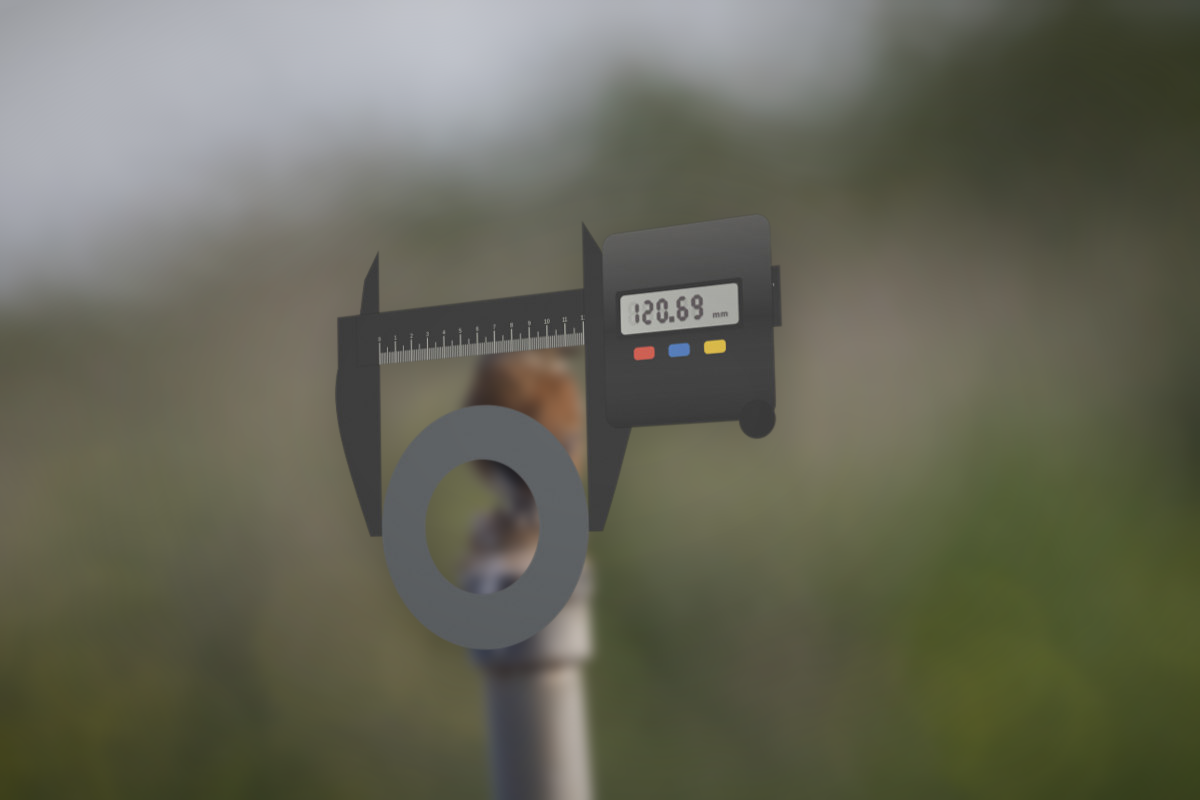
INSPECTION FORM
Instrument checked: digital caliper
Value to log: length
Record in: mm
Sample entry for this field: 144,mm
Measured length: 120.69,mm
